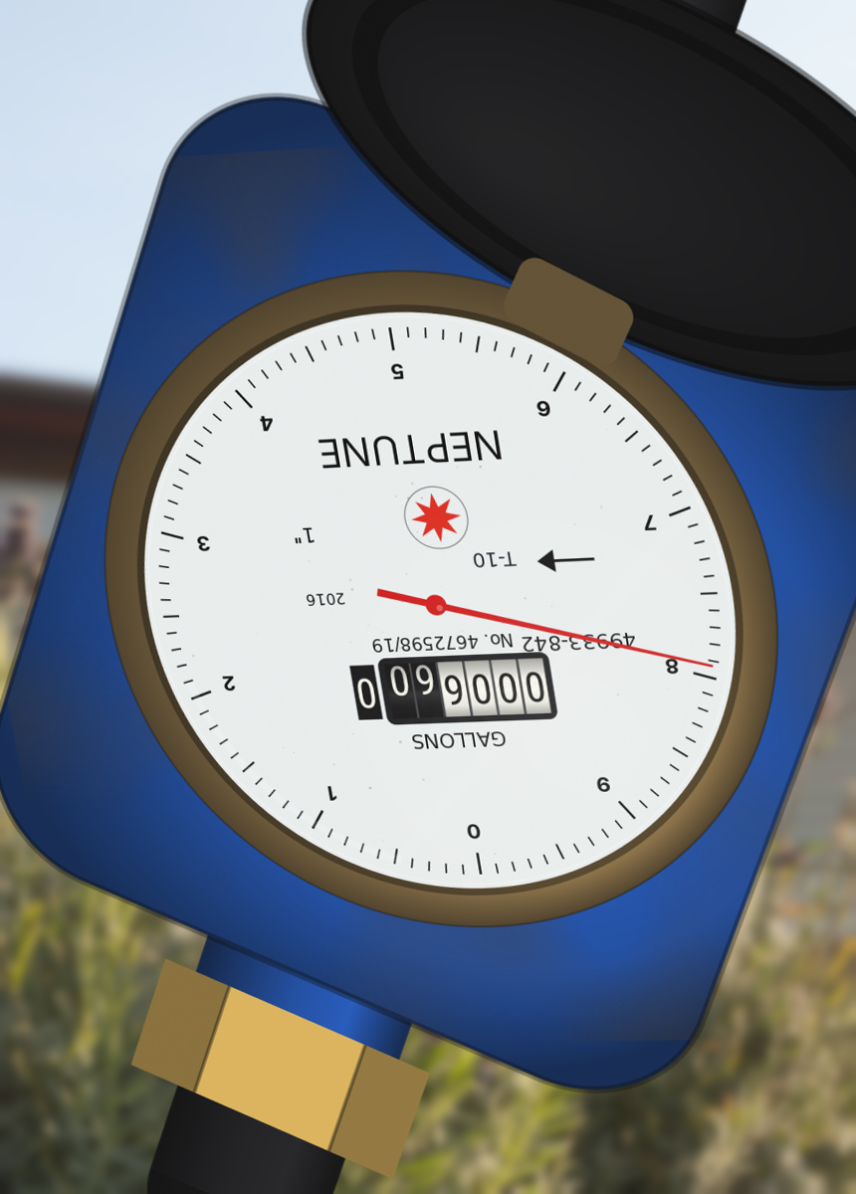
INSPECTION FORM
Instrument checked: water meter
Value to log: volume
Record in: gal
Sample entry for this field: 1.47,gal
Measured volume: 6597.9,gal
